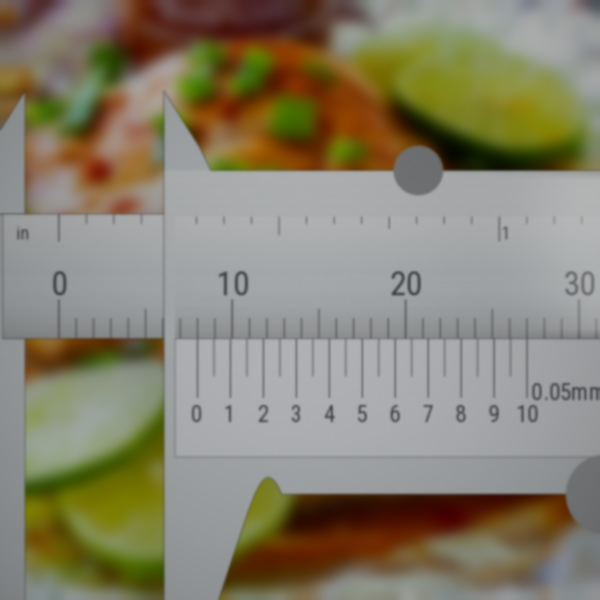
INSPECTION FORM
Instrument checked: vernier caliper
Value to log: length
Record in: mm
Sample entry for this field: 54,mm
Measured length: 8.0,mm
